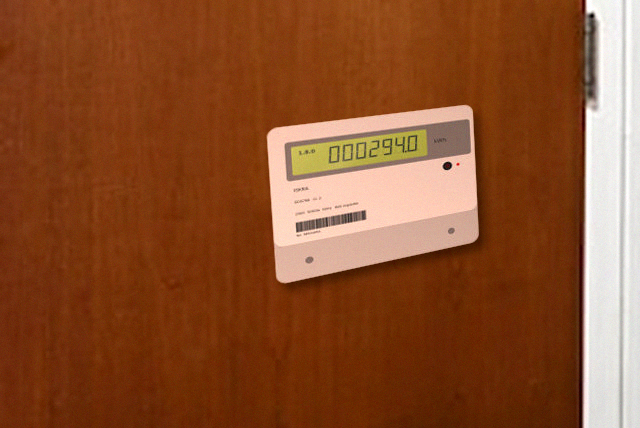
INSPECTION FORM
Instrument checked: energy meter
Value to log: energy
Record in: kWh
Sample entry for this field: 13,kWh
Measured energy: 294.0,kWh
